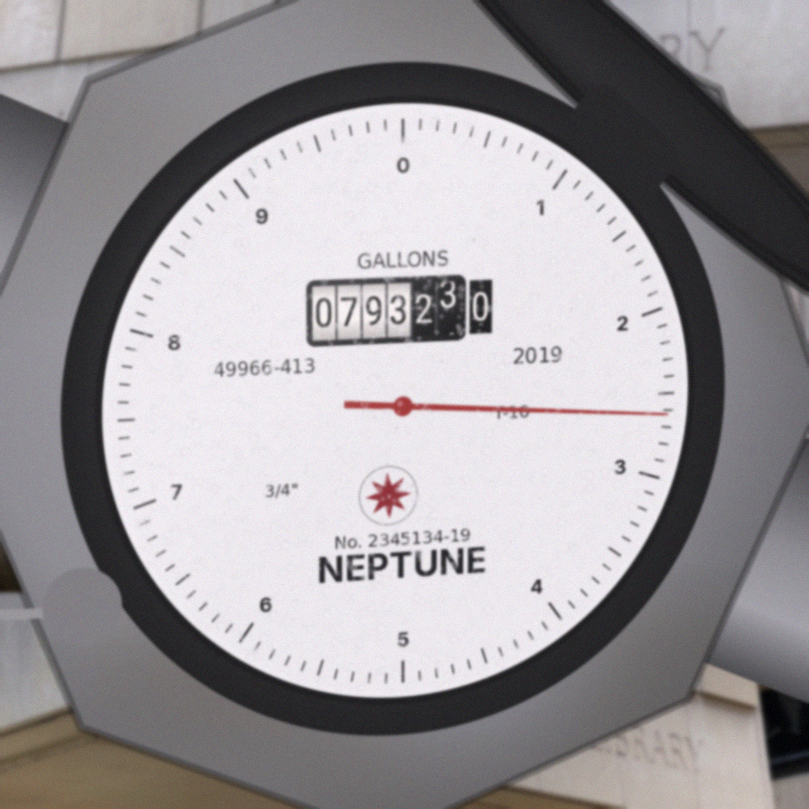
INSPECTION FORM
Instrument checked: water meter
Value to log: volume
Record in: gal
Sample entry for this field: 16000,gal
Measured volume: 793232.6,gal
